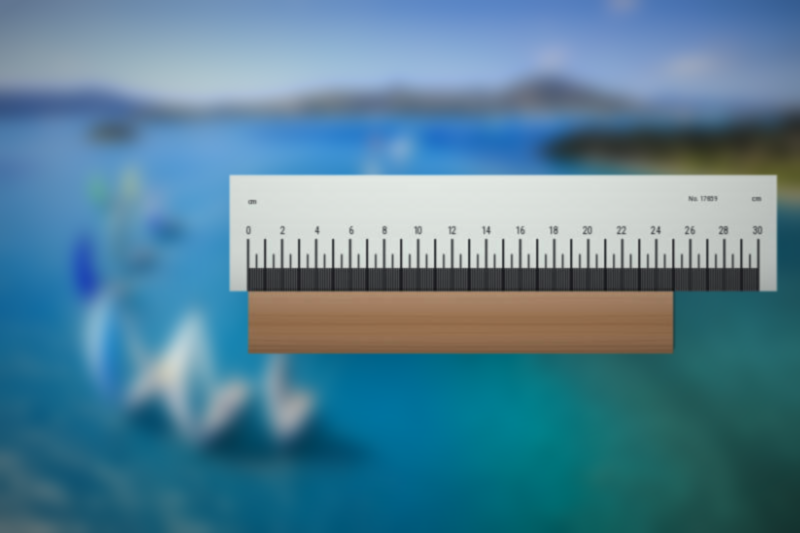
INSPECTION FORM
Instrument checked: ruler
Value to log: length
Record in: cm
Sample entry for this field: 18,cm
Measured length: 25,cm
